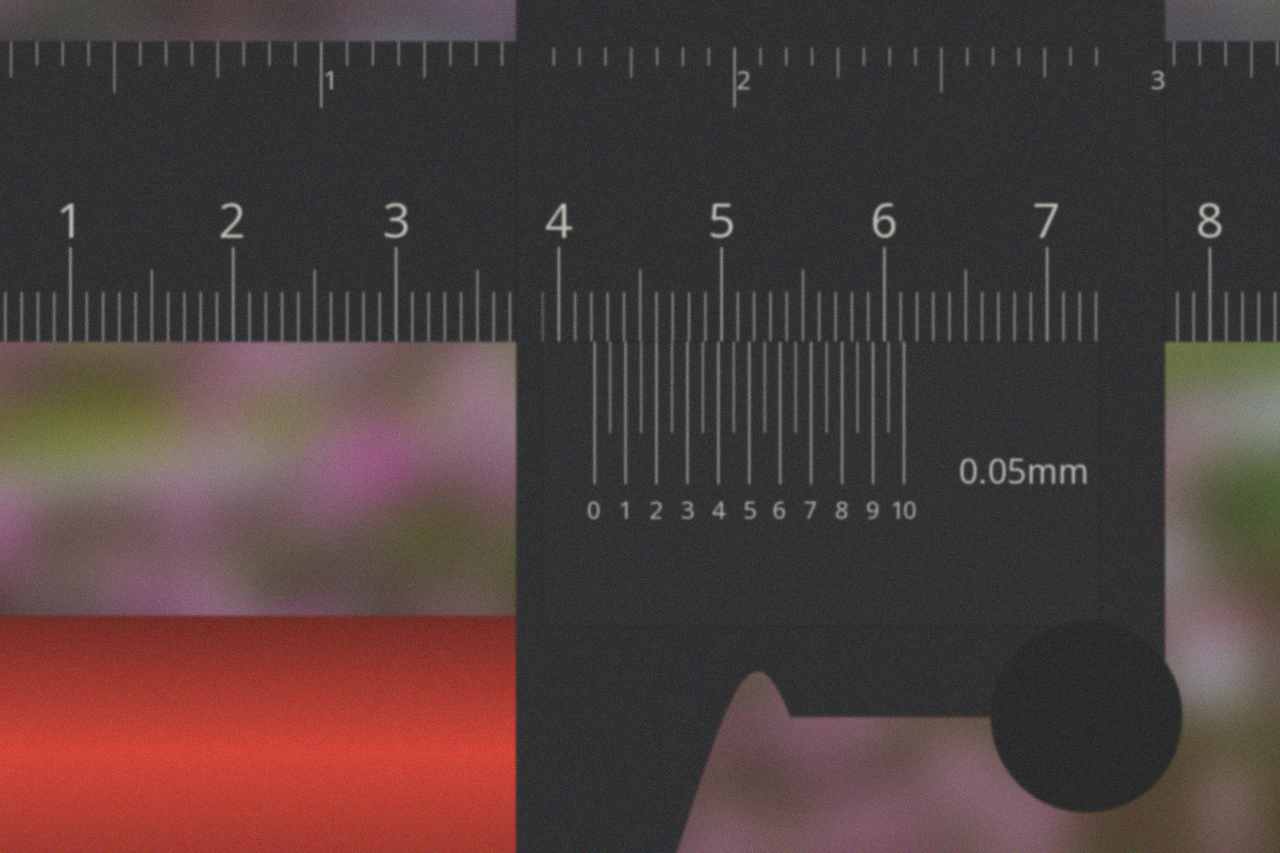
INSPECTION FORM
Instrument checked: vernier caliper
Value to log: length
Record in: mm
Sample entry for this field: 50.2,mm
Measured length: 42.2,mm
